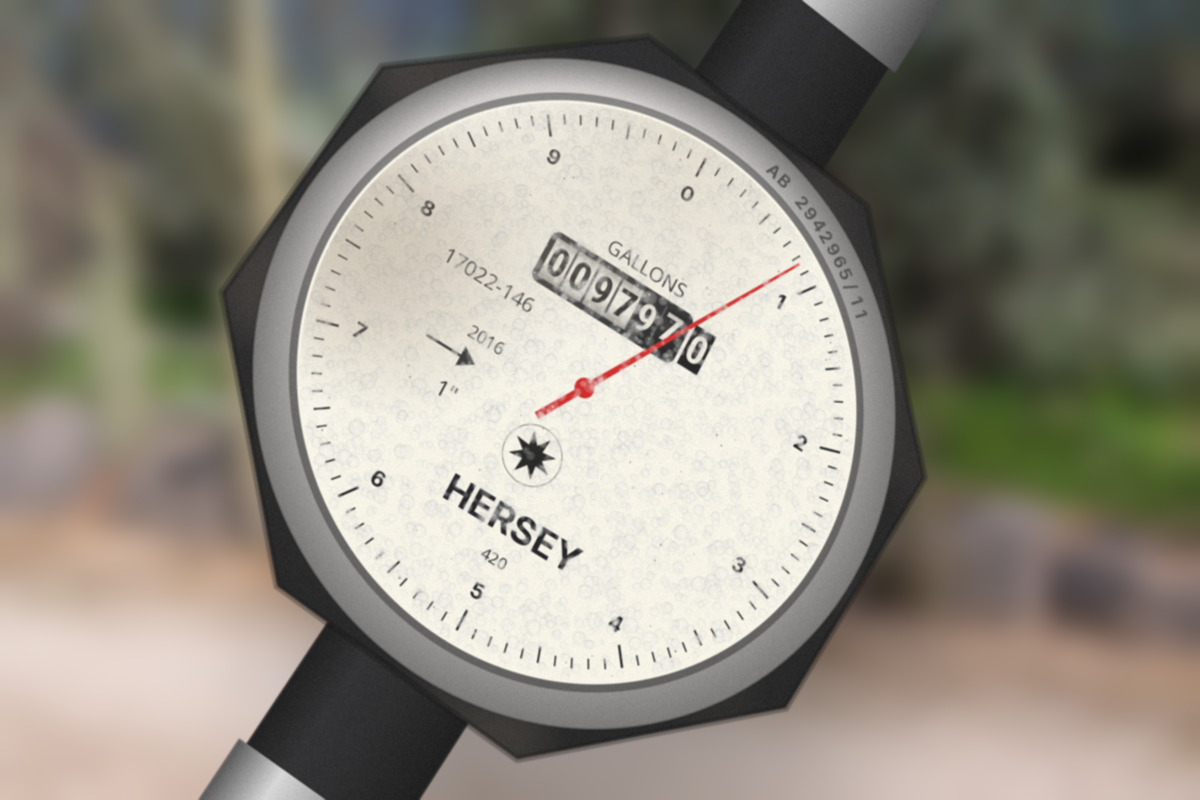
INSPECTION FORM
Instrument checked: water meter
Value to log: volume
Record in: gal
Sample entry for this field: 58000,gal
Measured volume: 97970.8,gal
